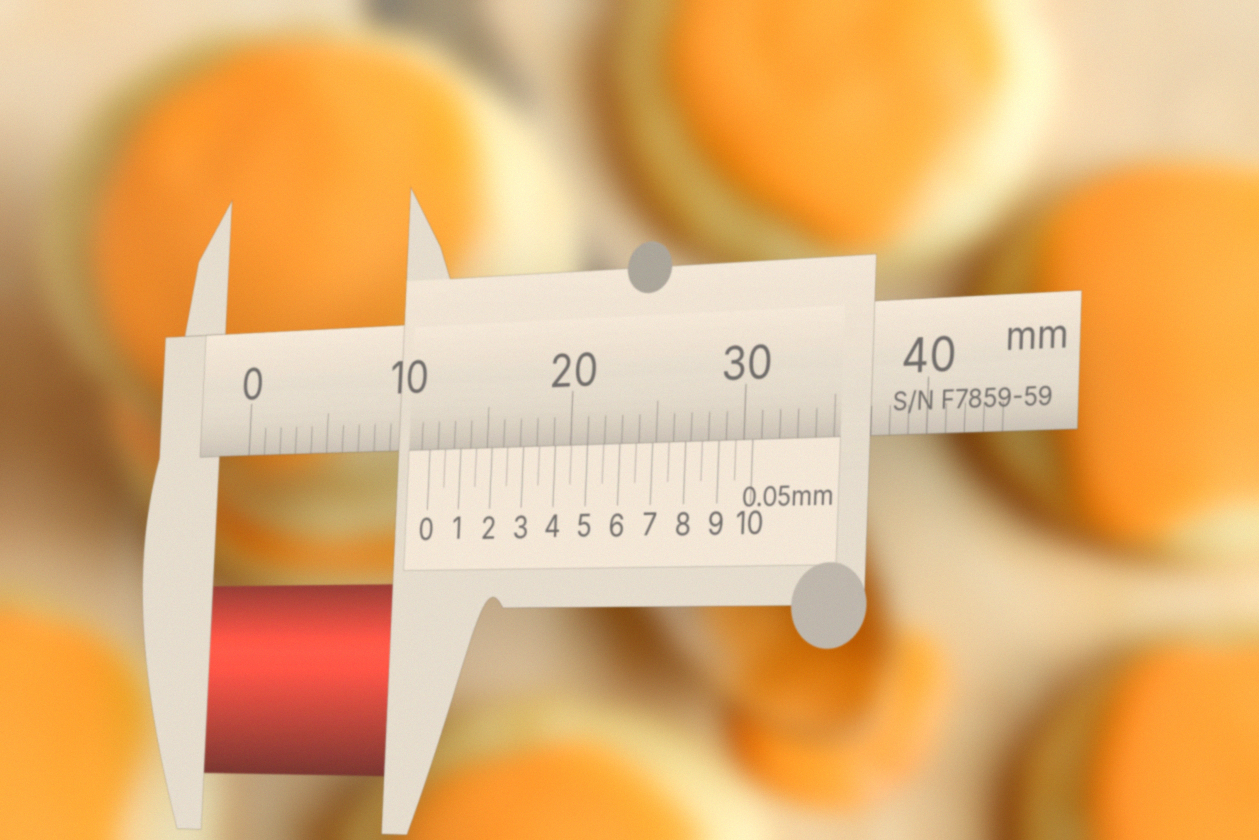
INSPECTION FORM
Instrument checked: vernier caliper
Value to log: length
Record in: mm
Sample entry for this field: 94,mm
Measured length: 11.5,mm
